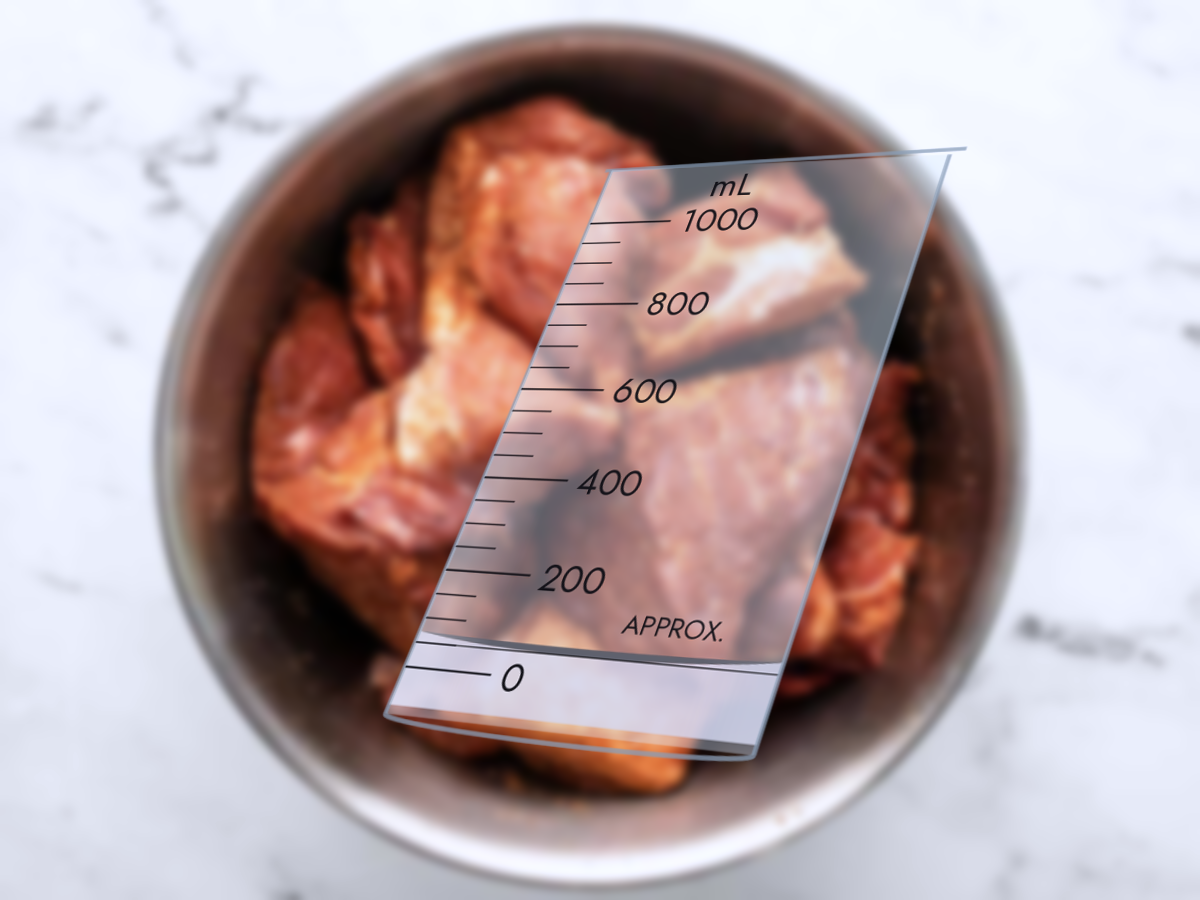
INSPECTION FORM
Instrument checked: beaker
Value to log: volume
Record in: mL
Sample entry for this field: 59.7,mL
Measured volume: 50,mL
